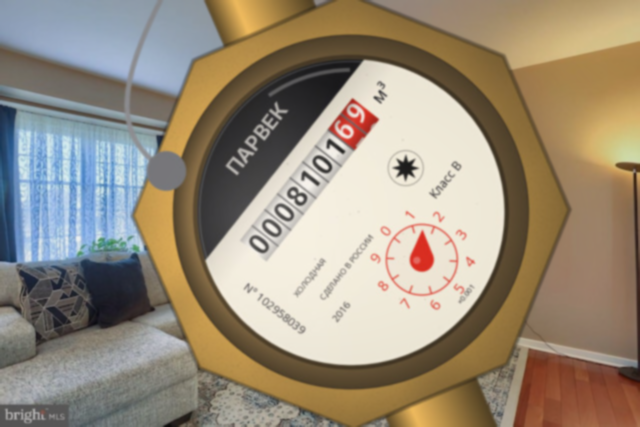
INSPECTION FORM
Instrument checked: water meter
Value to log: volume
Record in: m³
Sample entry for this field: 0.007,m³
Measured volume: 8101.691,m³
